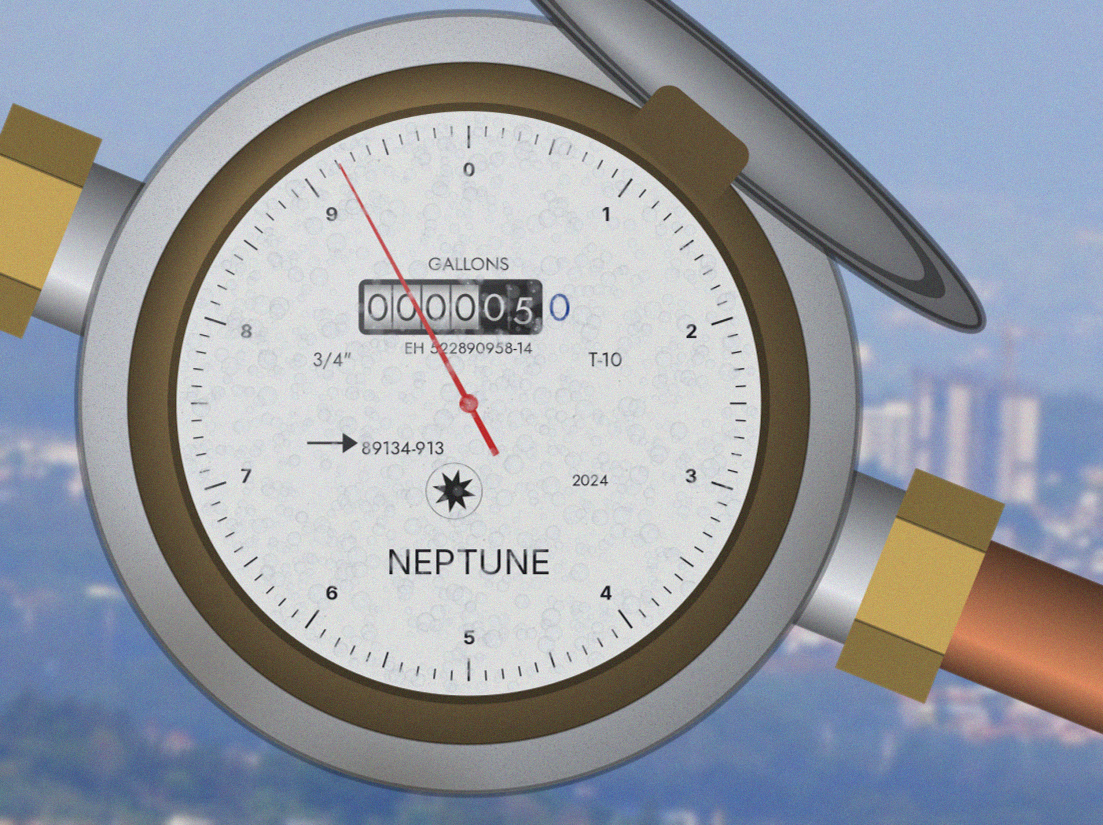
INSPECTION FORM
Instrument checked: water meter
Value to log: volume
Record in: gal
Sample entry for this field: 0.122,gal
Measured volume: 49.2,gal
